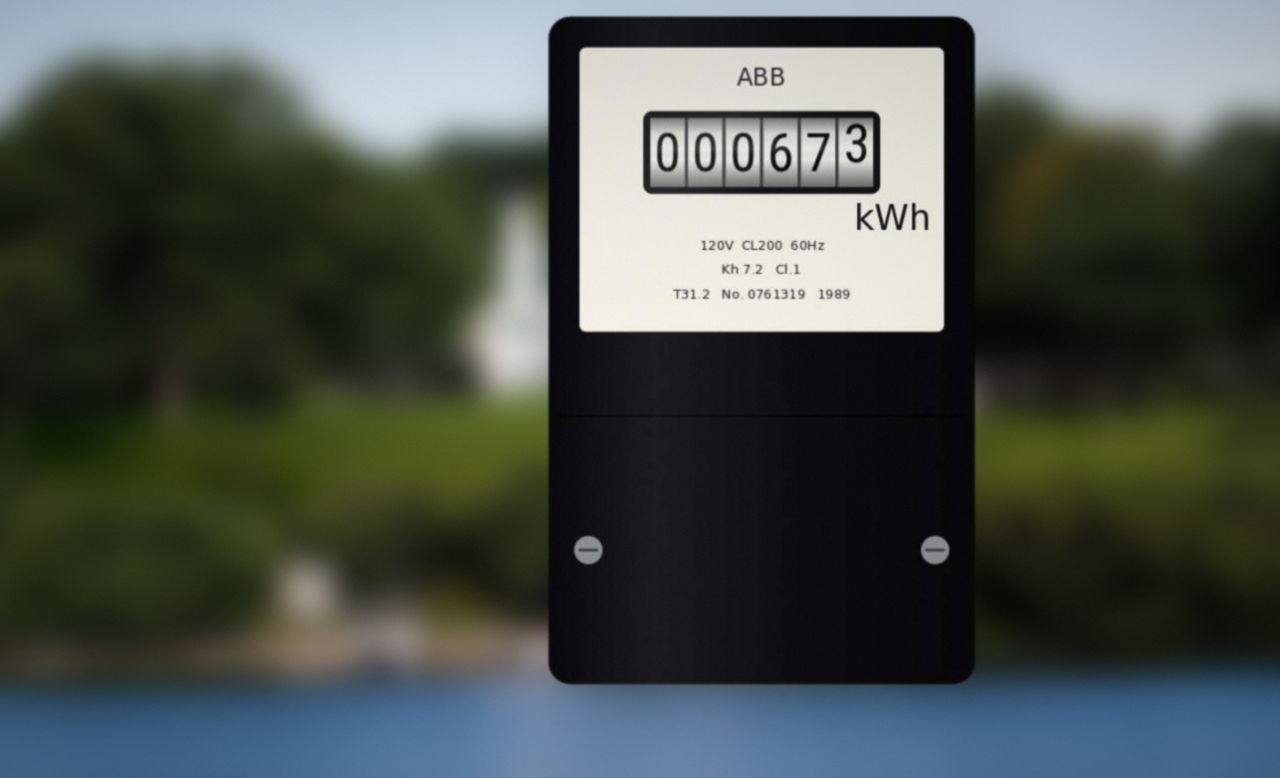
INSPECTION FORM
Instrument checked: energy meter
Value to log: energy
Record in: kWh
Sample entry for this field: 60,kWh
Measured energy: 673,kWh
